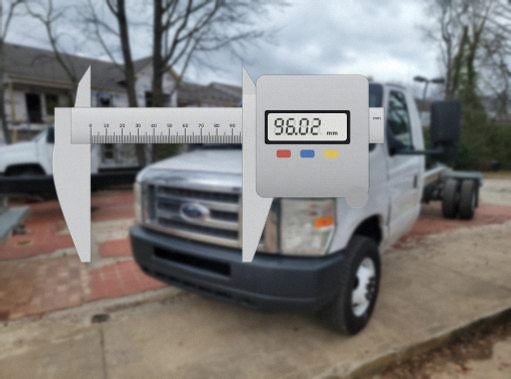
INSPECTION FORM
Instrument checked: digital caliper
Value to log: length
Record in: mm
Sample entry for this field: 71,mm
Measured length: 96.02,mm
